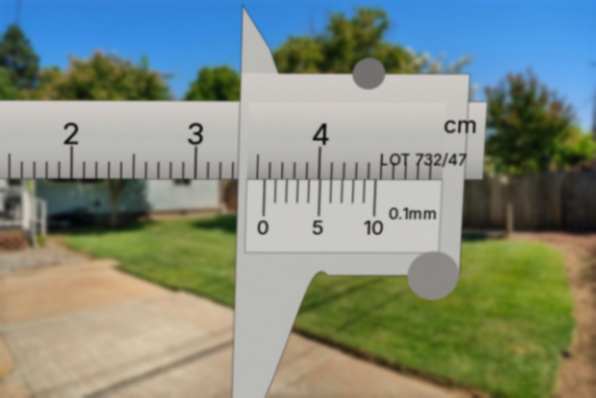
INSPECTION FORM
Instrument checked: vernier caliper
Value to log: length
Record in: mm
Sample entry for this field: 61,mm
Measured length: 35.6,mm
